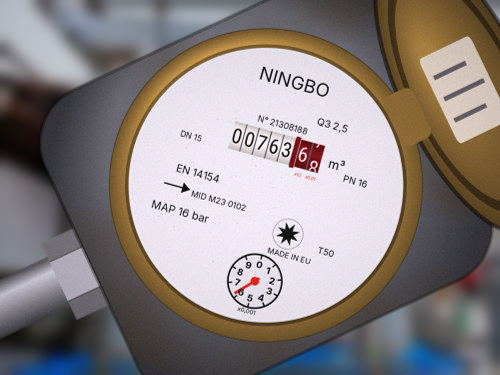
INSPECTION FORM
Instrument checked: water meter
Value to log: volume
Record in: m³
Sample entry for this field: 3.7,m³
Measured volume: 763.676,m³
